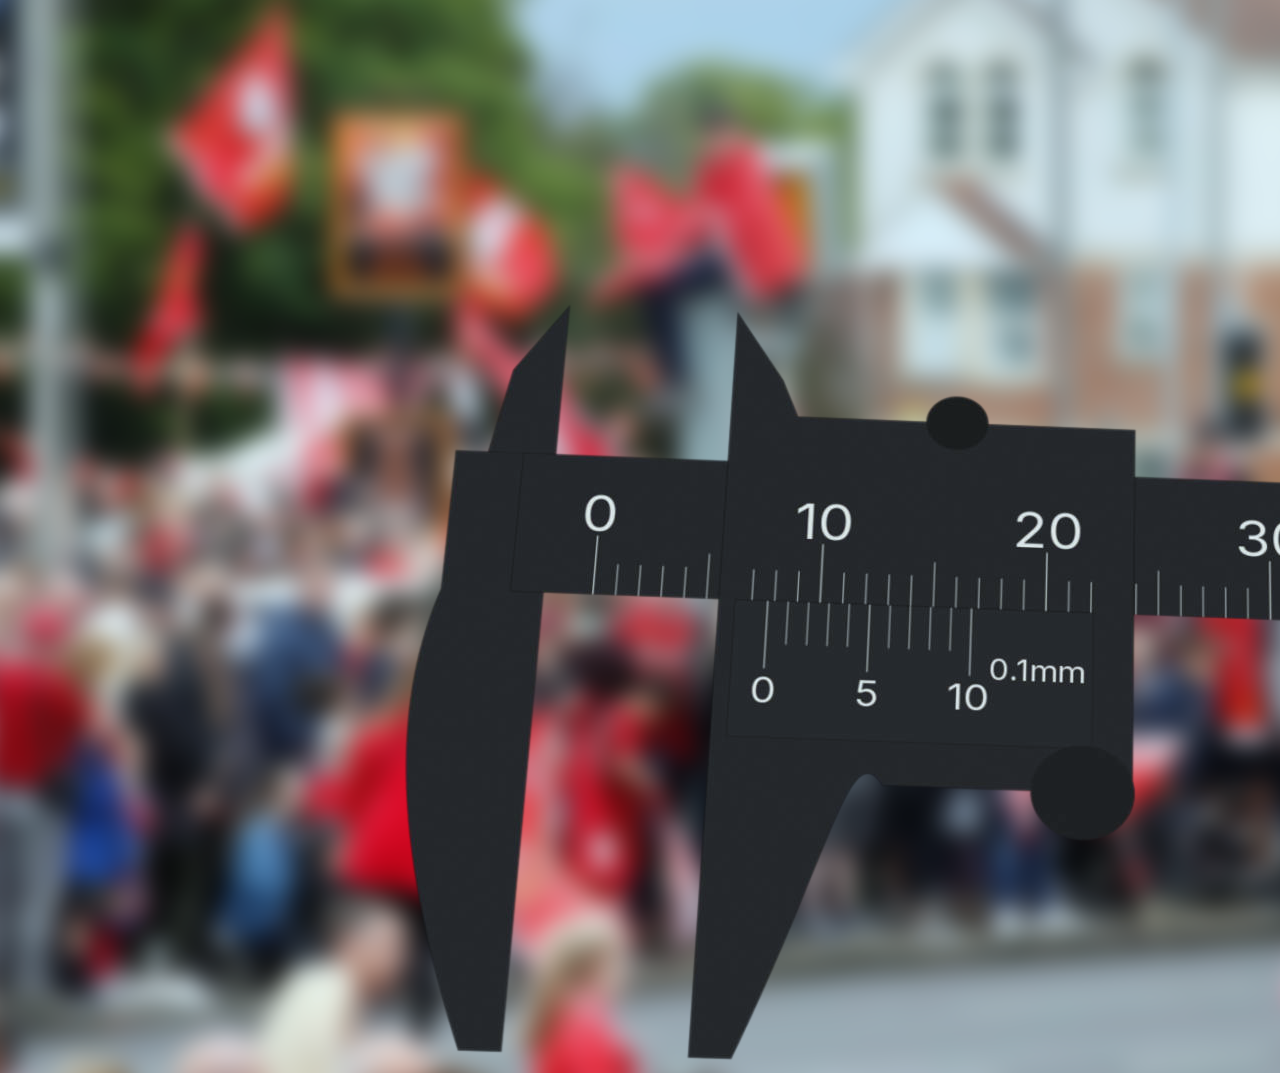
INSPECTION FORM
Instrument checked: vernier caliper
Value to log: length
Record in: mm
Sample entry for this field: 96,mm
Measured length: 7.7,mm
